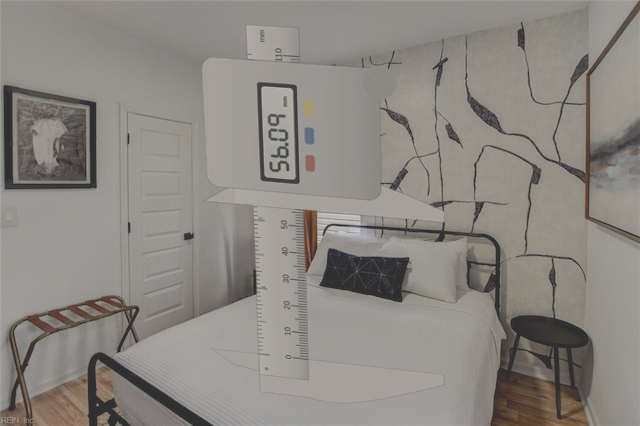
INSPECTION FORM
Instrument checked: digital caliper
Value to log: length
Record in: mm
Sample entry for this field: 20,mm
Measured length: 56.09,mm
